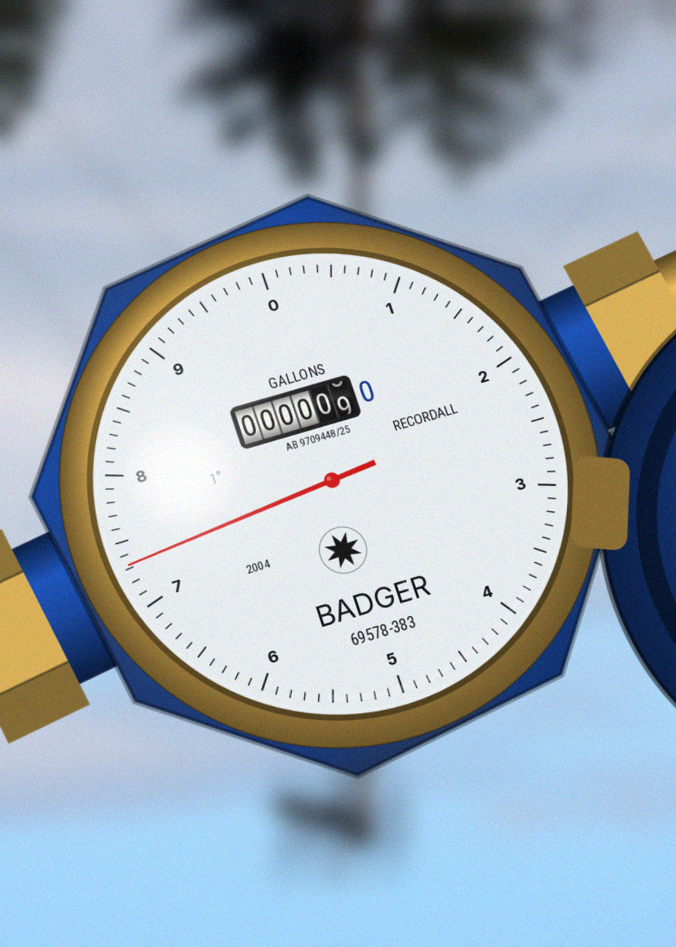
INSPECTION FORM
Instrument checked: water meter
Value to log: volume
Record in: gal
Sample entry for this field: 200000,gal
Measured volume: 87.3,gal
